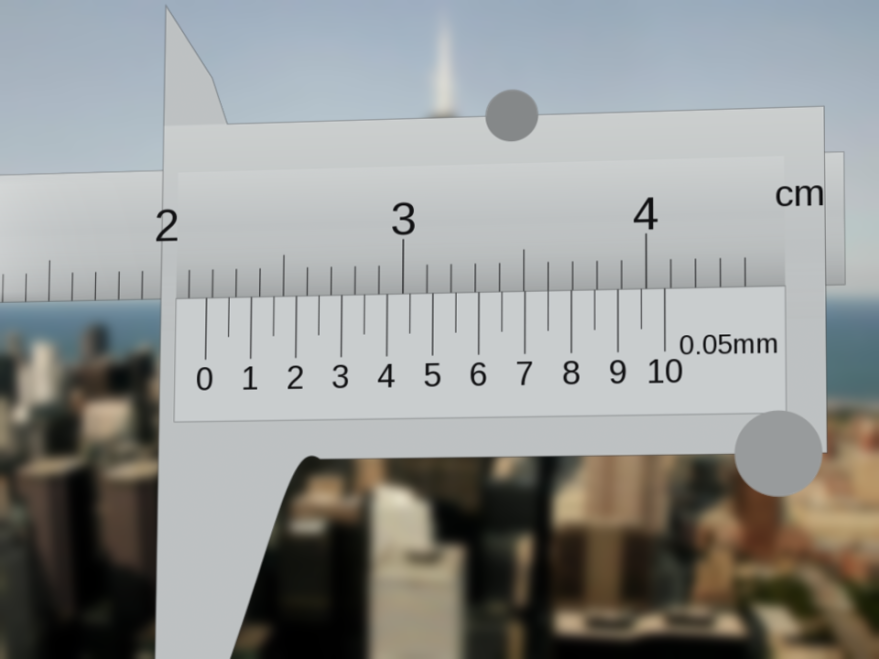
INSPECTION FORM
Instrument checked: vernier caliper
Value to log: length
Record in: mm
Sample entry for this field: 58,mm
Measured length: 21.75,mm
